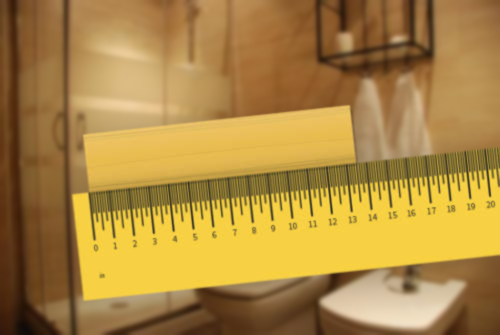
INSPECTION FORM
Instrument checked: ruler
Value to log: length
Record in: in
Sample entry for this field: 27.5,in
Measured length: 13.5,in
